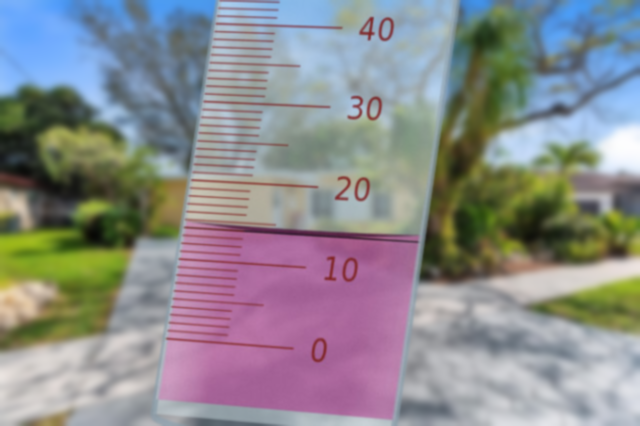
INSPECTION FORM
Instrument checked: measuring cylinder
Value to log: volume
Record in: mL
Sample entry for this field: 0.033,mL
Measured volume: 14,mL
